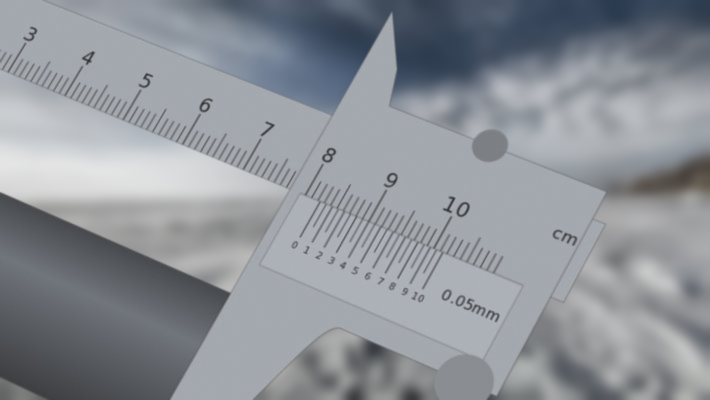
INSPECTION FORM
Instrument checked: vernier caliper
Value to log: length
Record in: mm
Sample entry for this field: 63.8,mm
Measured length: 82.4,mm
